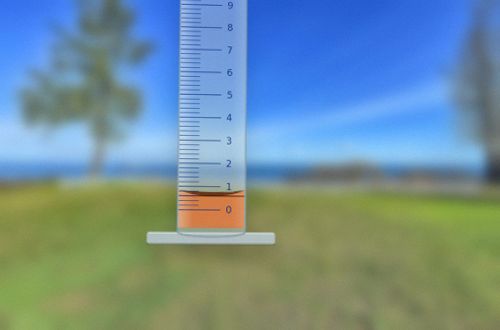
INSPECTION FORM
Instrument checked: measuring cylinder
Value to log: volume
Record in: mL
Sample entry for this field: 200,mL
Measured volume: 0.6,mL
